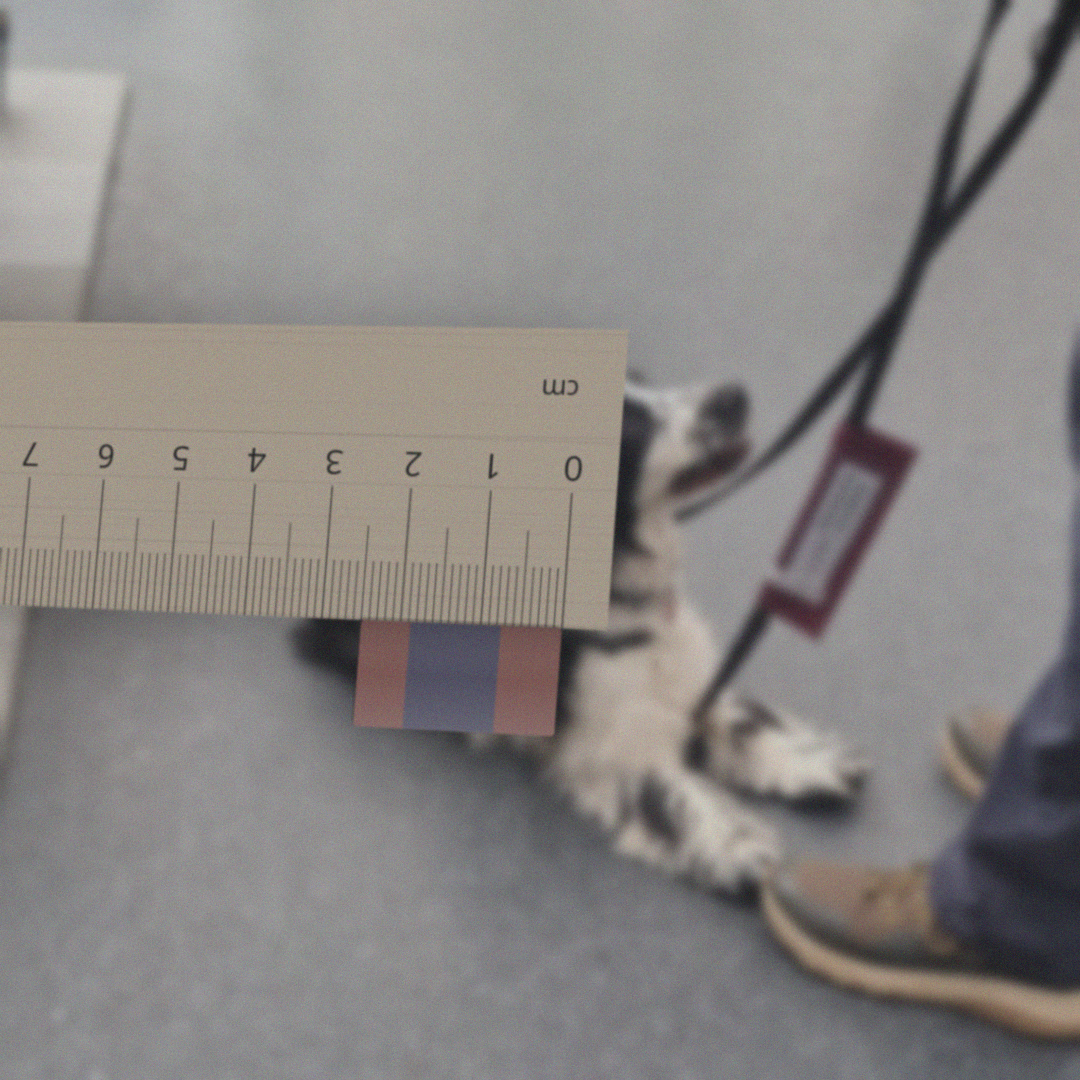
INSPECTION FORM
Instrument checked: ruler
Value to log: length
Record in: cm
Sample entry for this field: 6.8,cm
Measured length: 2.5,cm
